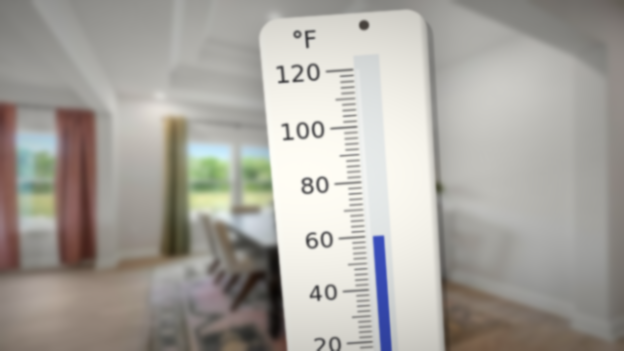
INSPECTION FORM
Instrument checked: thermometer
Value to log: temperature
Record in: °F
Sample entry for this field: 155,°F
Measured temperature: 60,°F
